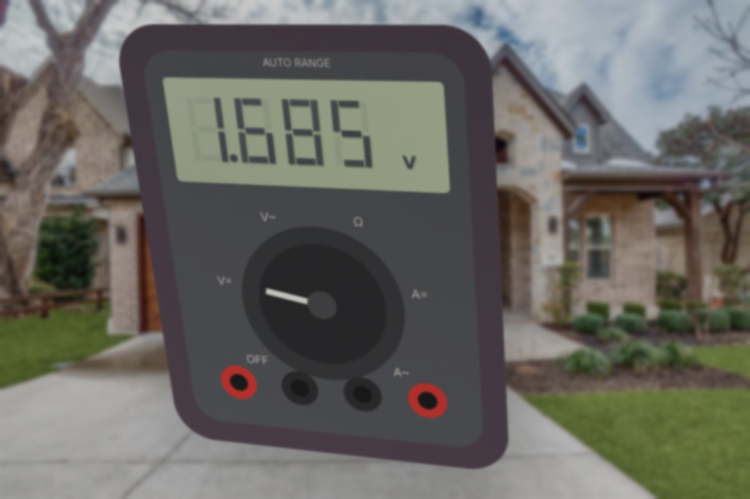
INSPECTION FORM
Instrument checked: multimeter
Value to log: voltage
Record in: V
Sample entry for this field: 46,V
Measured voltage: 1.685,V
